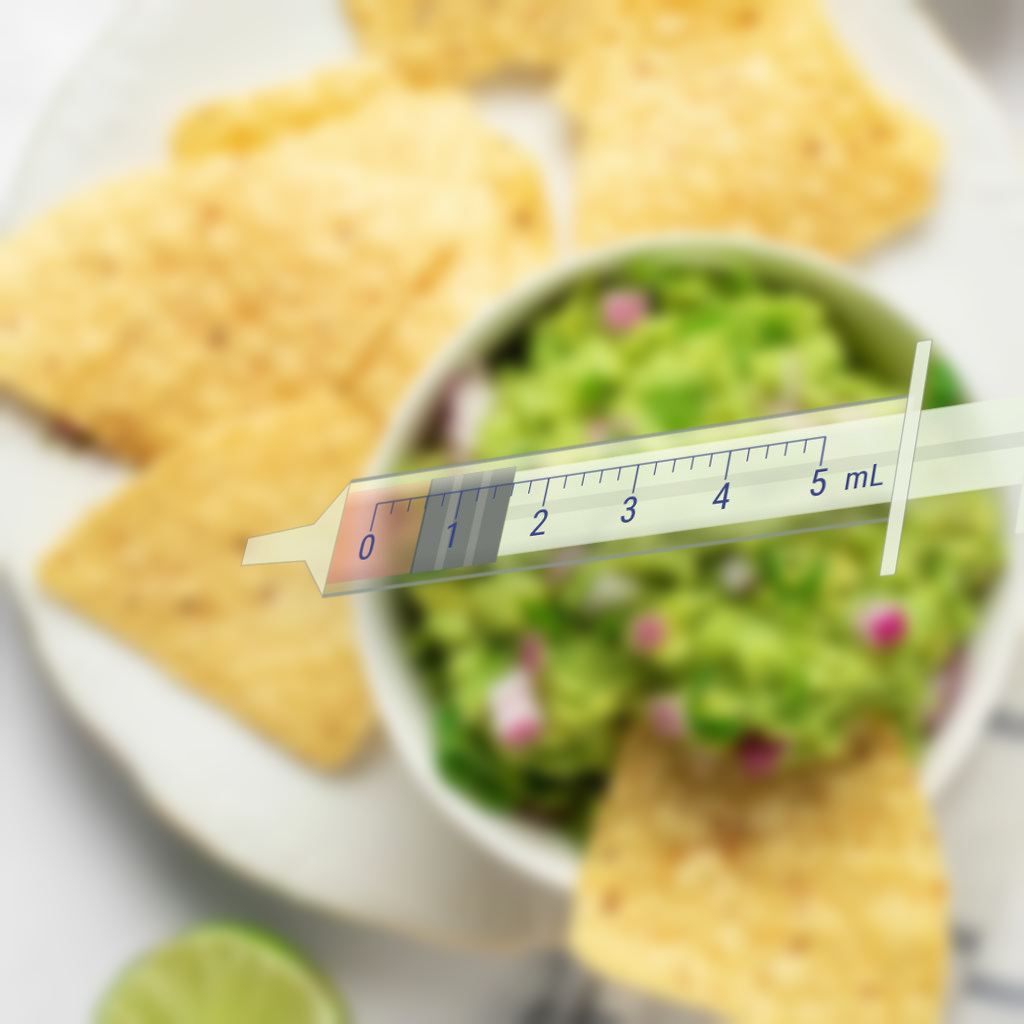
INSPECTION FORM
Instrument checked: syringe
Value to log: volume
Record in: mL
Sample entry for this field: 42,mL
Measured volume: 0.6,mL
